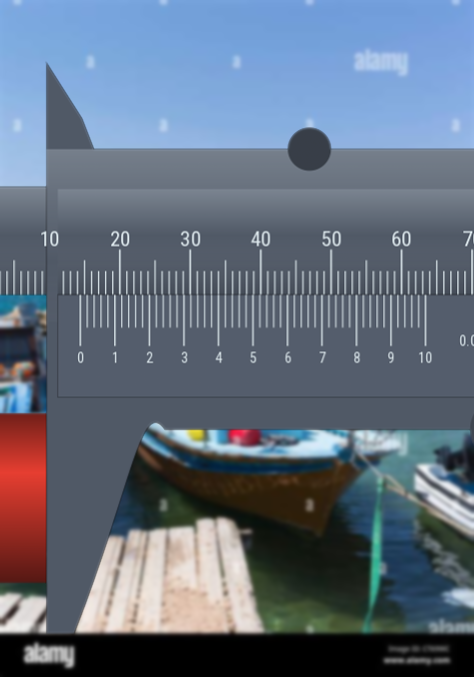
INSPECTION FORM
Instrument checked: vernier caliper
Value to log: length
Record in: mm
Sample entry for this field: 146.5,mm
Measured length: 14.4,mm
